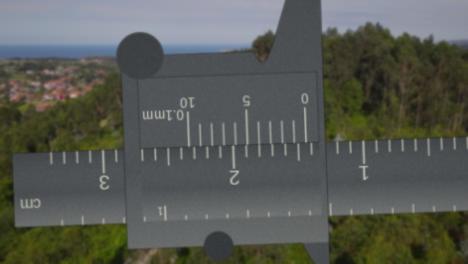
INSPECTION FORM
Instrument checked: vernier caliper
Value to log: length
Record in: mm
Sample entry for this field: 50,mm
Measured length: 14.4,mm
